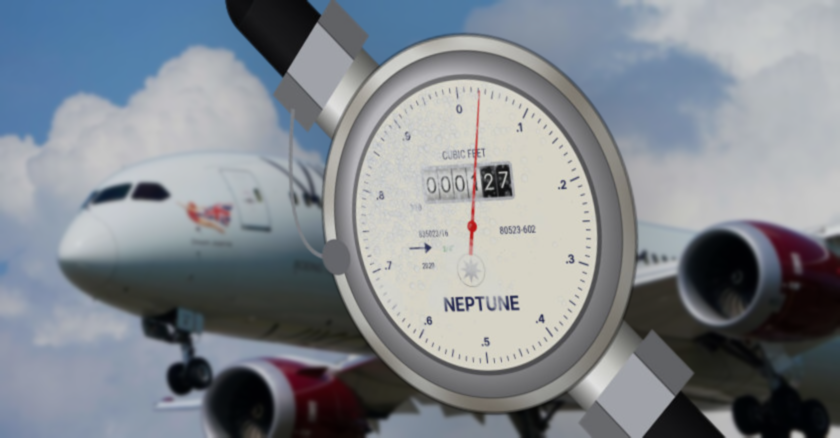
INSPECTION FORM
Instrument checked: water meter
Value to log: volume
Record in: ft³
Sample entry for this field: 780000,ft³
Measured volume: 127.03,ft³
